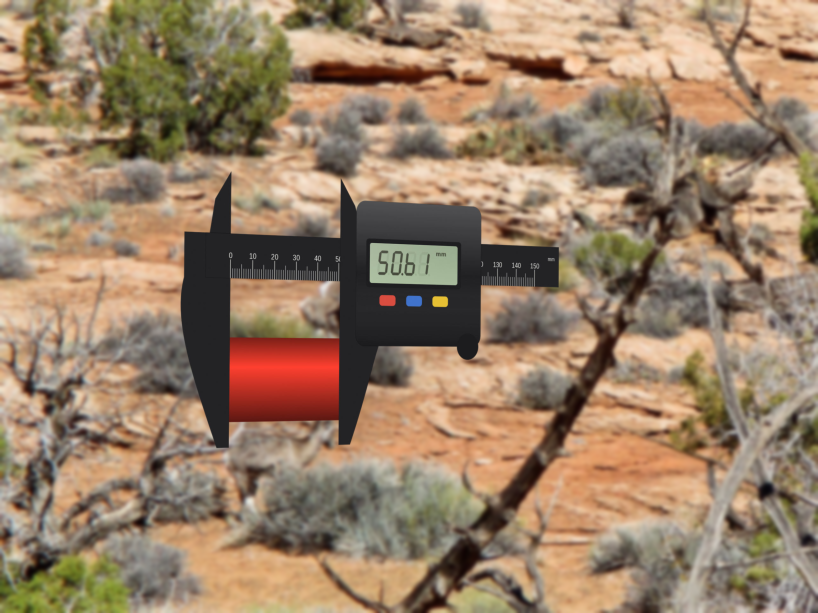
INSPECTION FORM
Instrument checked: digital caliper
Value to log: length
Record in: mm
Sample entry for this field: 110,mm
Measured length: 50.61,mm
